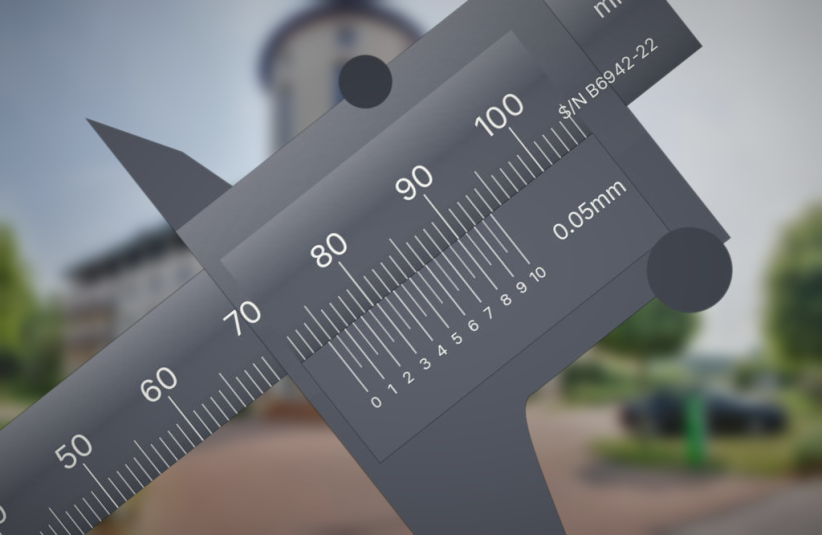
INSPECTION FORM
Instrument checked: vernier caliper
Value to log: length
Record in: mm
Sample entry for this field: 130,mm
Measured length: 74.7,mm
